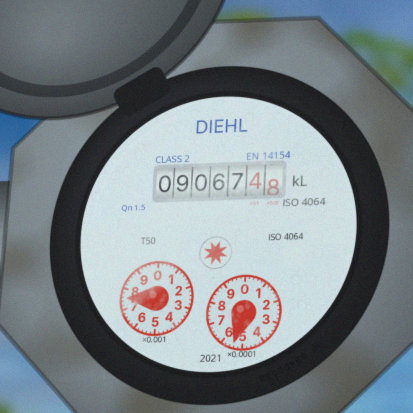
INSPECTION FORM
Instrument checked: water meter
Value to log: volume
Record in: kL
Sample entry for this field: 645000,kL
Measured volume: 9067.4775,kL
